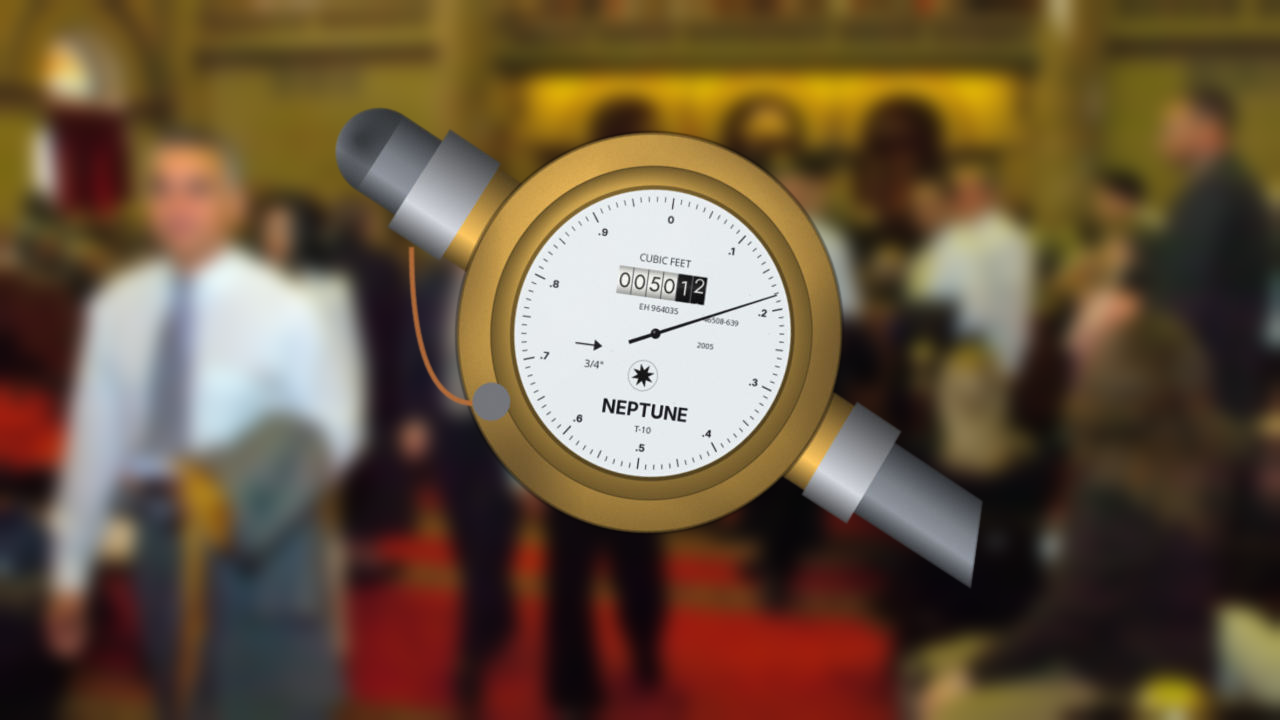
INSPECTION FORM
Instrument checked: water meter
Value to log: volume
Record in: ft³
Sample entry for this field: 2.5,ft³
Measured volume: 5012.18,ft³
